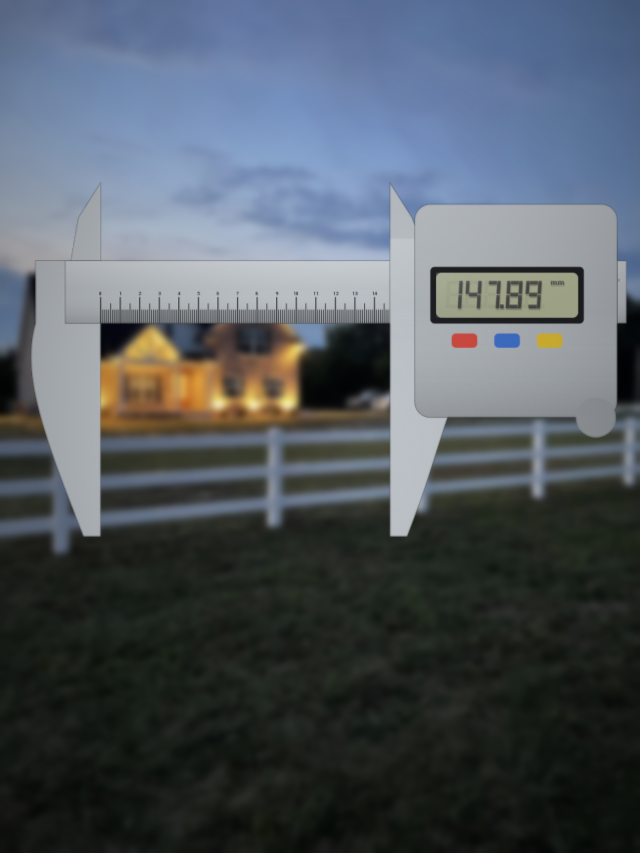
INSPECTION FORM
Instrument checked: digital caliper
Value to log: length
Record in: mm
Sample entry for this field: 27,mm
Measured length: 147.89,mm
